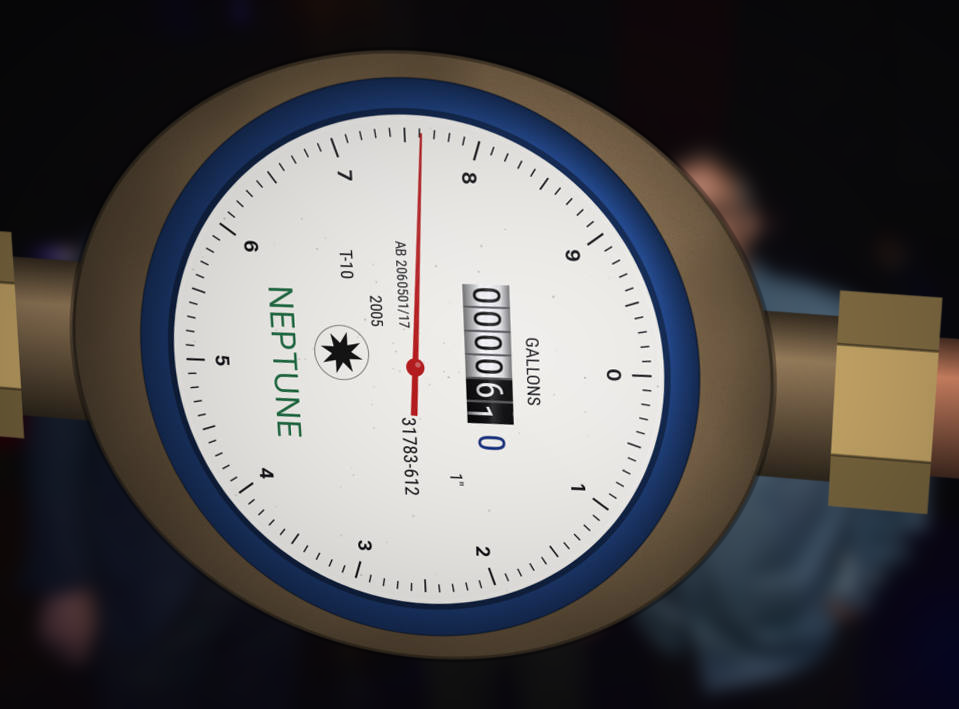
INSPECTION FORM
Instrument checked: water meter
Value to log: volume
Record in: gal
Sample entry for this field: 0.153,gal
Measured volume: 607.6,gal
